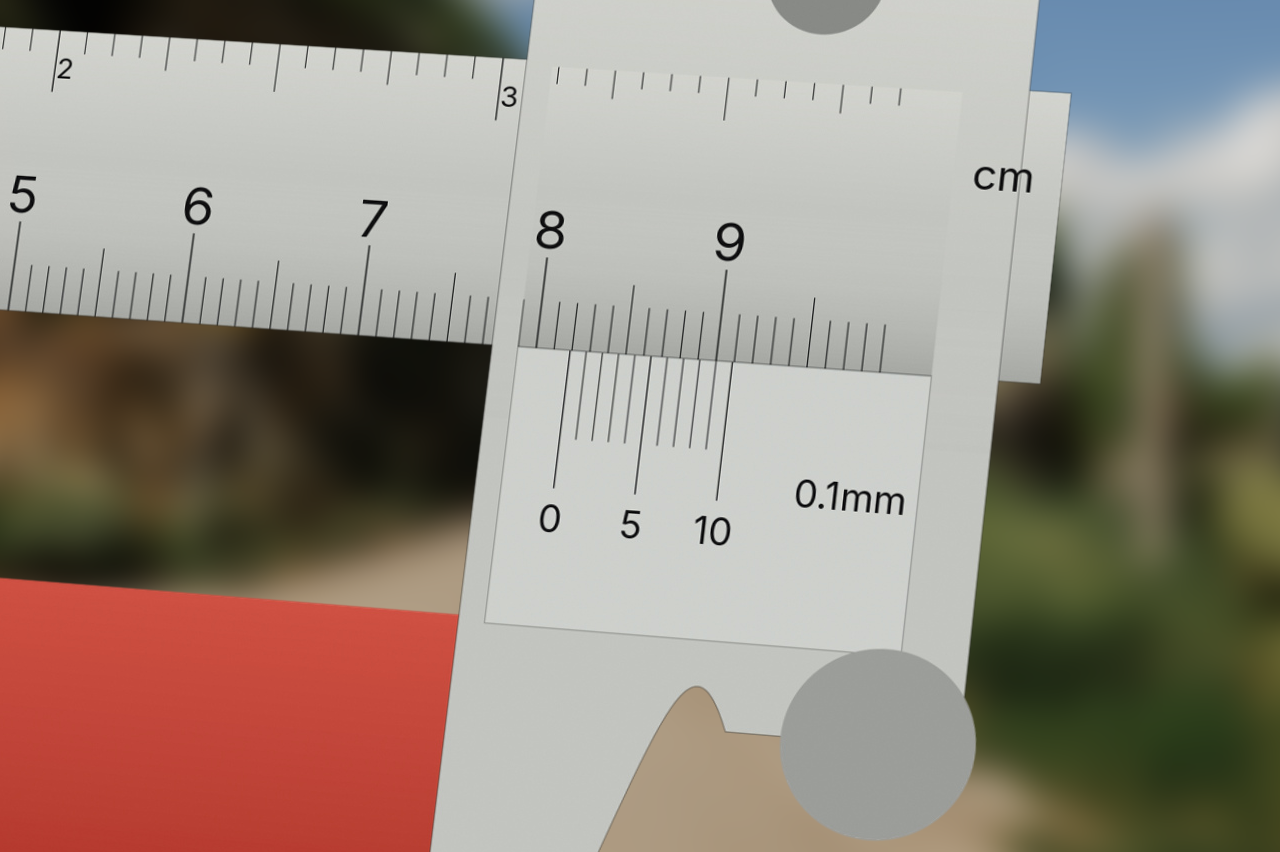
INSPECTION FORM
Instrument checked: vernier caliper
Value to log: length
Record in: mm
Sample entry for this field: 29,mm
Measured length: 81.9,mm
